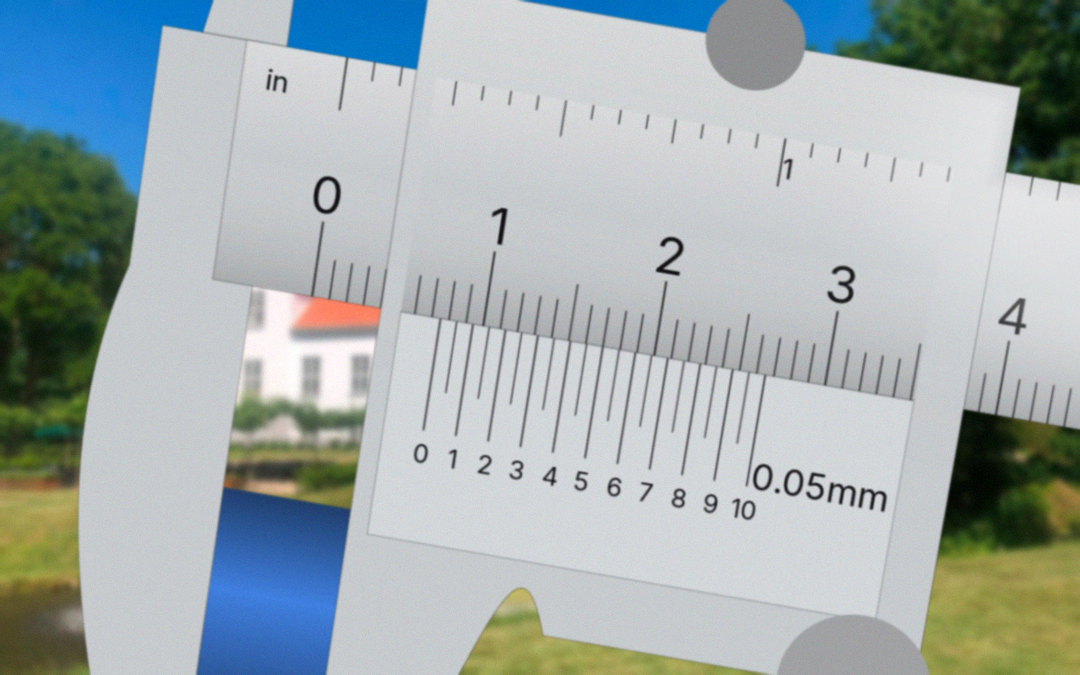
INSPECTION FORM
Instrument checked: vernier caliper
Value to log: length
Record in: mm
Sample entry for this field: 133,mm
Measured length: 7.5,mm
